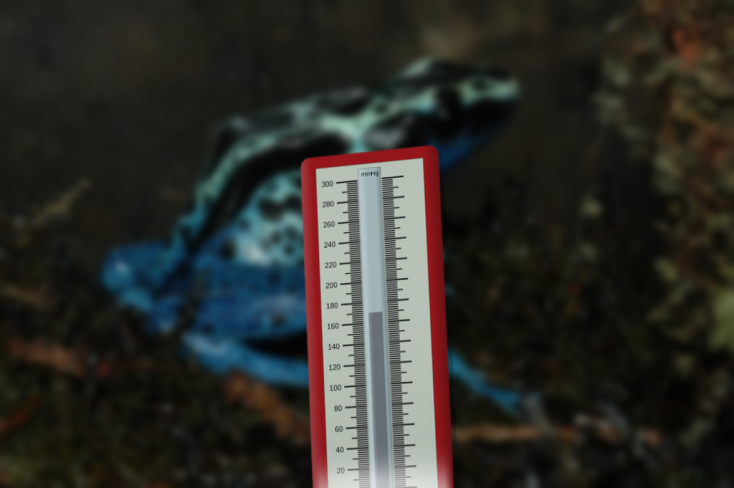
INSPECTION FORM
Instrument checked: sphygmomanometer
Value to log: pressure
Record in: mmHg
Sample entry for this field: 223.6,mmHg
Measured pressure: 170,mmHg
